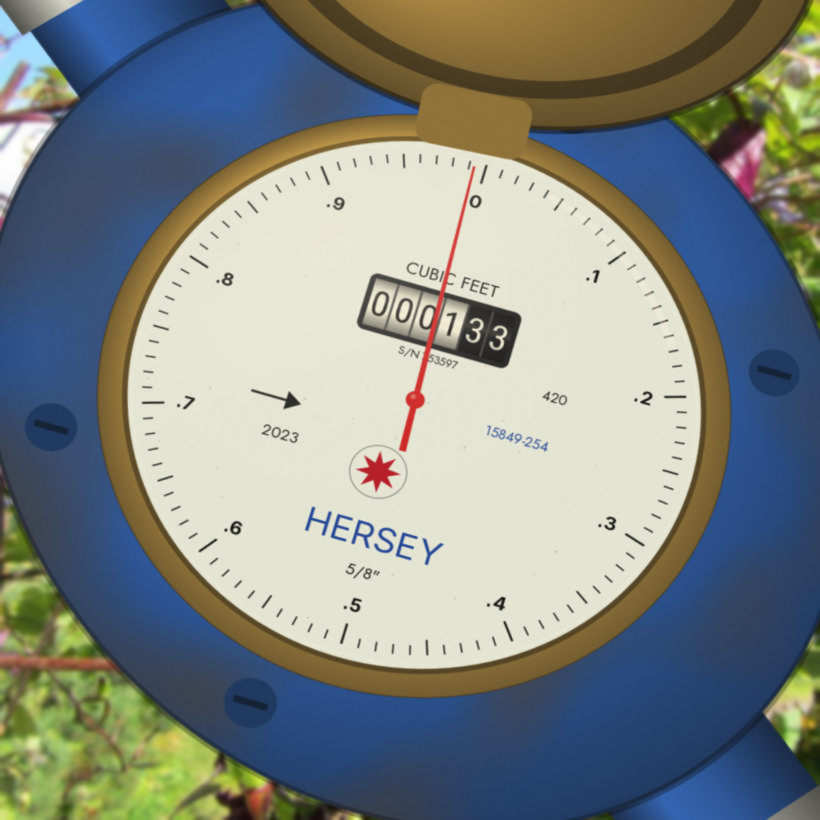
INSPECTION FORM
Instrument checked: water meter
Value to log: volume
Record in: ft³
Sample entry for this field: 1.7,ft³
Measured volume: 132.99,ft³
